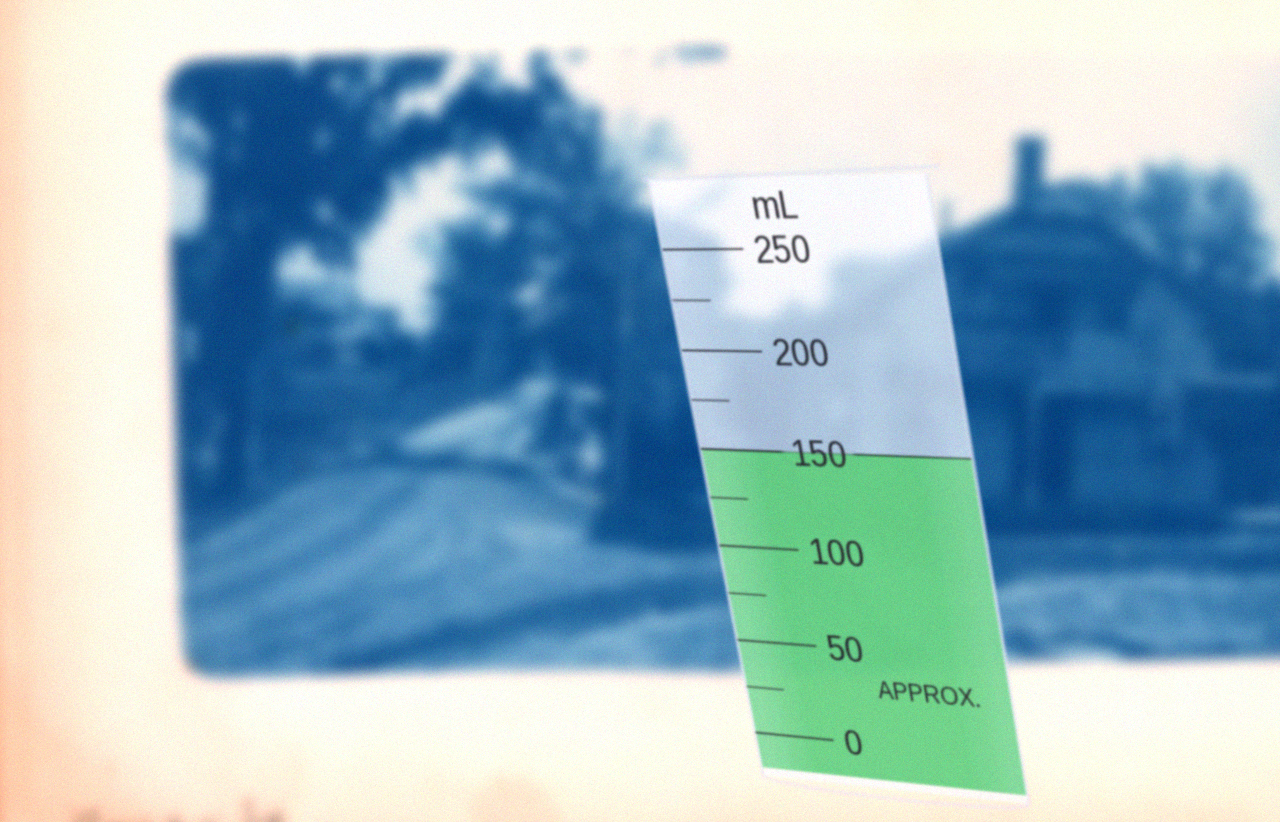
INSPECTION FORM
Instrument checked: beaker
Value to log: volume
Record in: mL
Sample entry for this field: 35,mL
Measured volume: 150,mL
